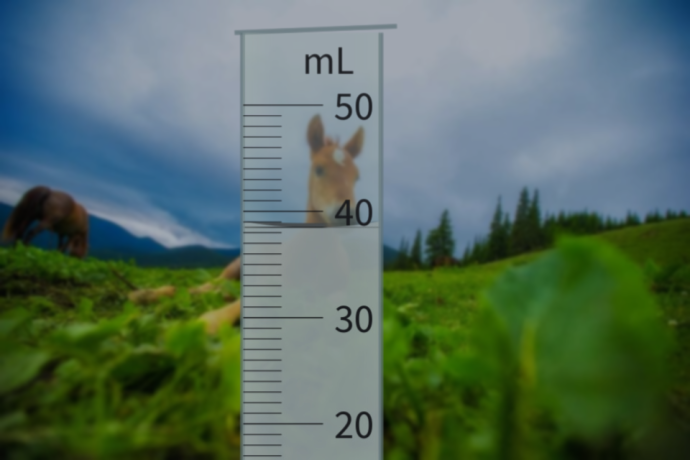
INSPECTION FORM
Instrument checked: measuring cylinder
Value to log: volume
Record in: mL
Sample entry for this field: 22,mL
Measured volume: 38.5,mL
